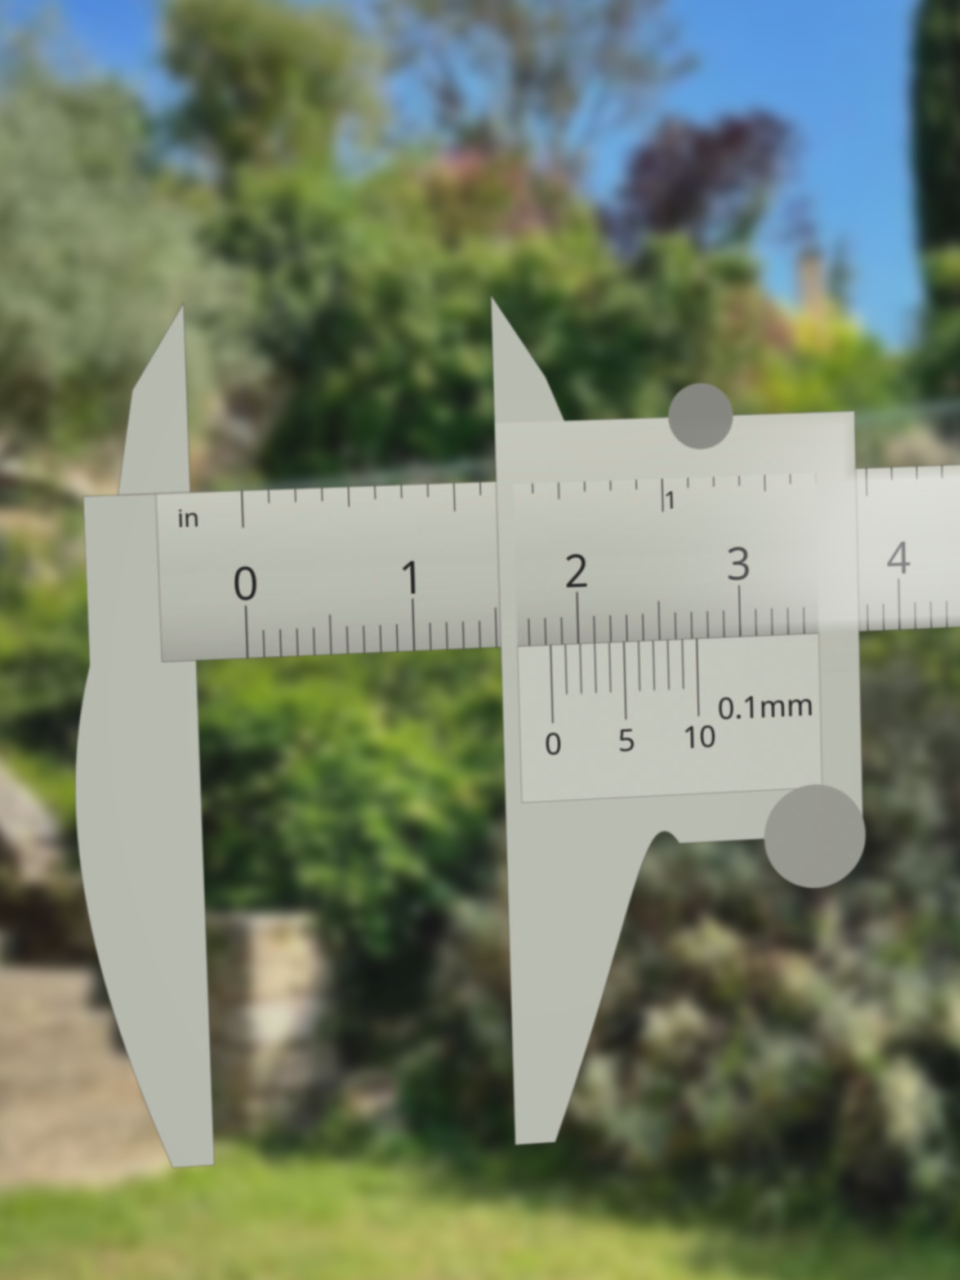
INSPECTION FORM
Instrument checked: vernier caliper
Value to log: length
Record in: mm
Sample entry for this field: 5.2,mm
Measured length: 18.3,mm
